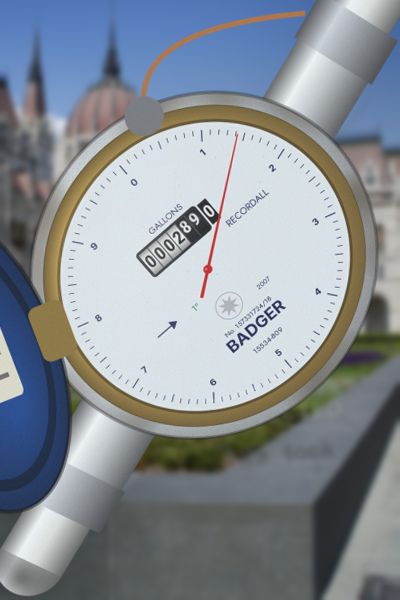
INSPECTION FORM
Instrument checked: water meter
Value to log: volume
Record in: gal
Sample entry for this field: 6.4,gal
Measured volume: 2891.4,gal
